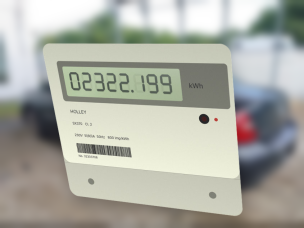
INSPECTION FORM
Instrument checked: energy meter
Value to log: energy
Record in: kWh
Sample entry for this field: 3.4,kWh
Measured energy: 2322.199,kWh
